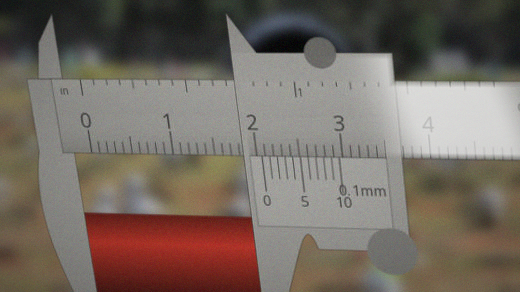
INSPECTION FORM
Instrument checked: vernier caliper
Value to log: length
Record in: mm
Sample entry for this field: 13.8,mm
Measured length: 20.6,mm
